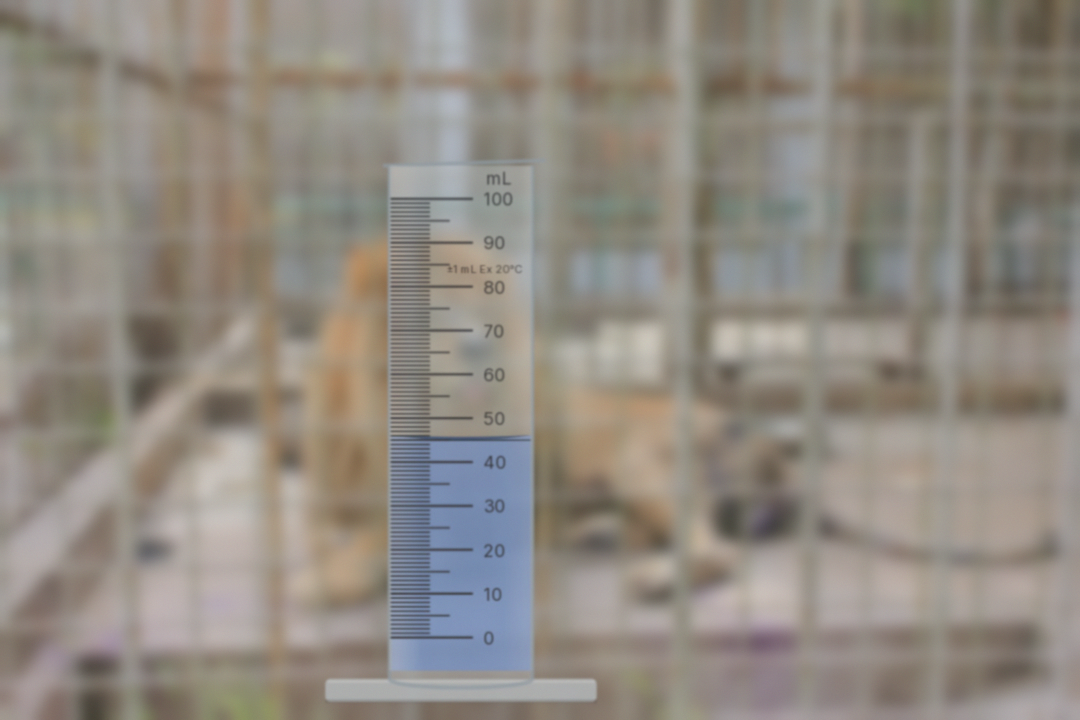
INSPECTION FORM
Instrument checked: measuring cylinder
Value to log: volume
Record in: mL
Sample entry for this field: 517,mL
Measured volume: 45,mL
